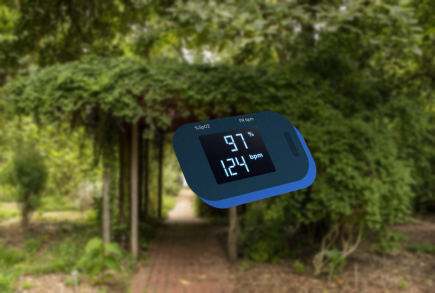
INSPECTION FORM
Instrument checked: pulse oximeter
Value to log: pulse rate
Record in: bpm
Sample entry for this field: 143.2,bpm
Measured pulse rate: 124,bpm
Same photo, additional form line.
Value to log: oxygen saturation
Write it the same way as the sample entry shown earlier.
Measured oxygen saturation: 97,%
